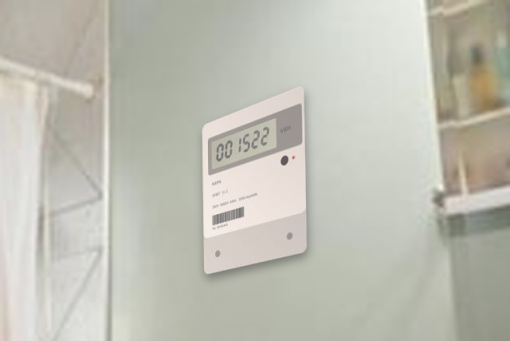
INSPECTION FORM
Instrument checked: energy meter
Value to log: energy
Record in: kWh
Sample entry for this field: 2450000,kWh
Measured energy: 1522,kWh
